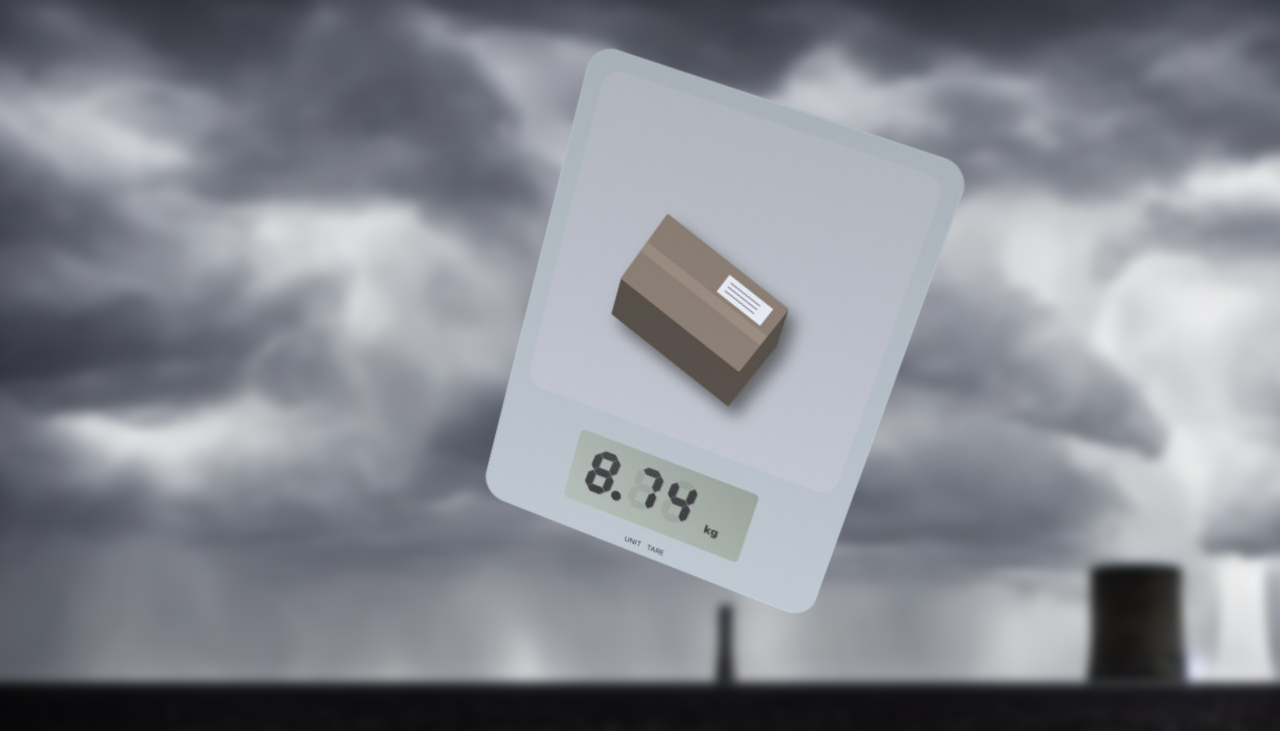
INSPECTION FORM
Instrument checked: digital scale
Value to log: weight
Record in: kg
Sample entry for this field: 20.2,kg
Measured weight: 8.74,kg
